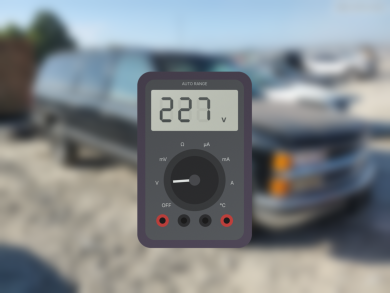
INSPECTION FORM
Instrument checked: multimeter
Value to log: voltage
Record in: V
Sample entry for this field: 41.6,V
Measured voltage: 227,V
